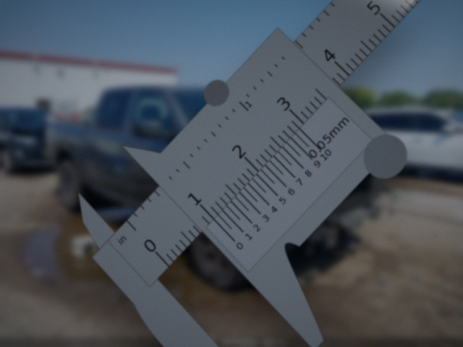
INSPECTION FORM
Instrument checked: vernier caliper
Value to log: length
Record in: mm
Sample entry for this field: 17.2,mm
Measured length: 10.0,mm
